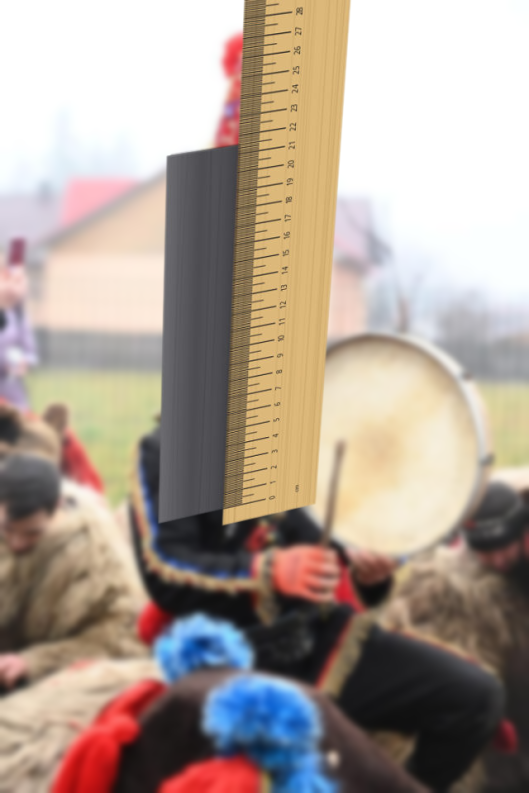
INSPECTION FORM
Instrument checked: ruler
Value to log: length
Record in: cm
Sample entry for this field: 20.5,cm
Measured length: 21.5,cm
